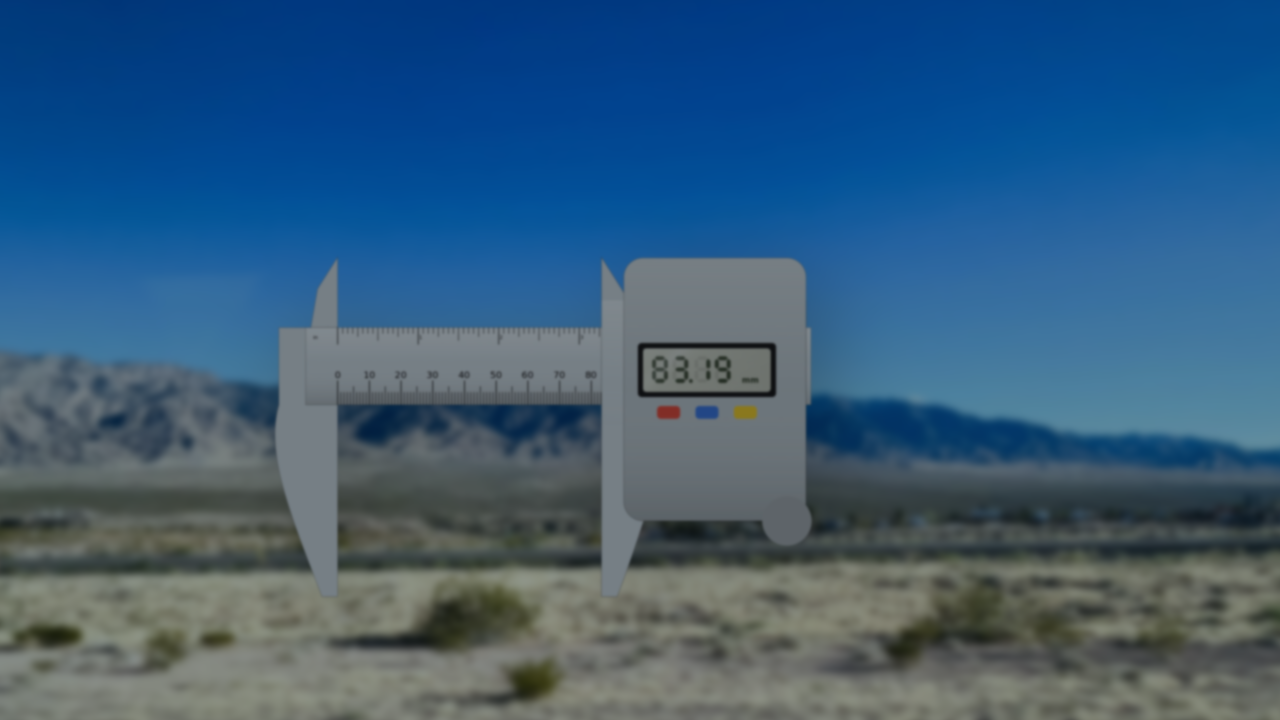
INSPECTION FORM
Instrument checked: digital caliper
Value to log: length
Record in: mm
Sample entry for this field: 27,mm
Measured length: 83.19,mm
